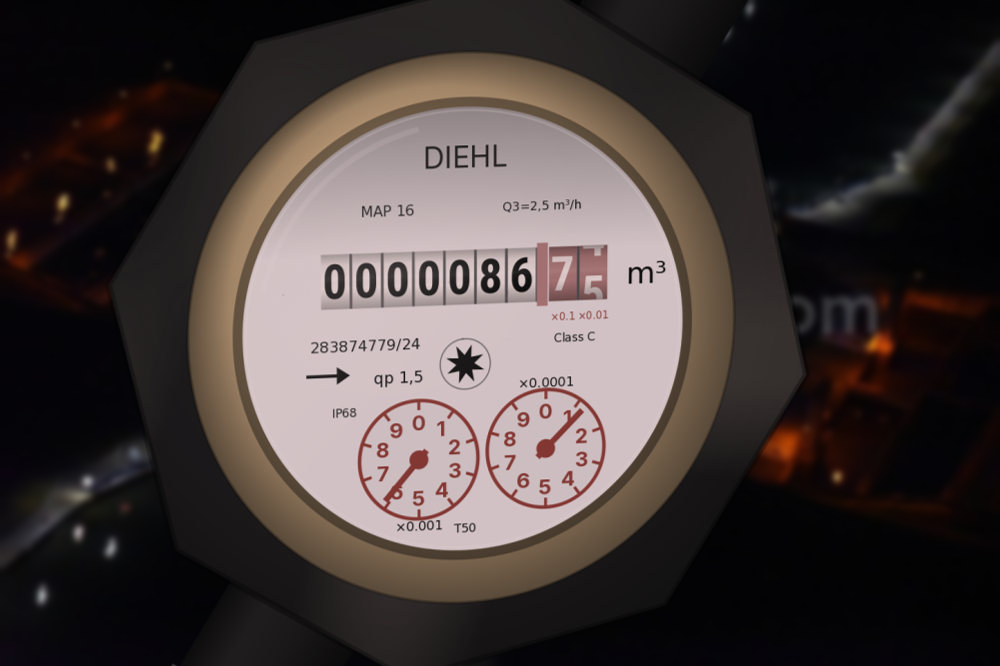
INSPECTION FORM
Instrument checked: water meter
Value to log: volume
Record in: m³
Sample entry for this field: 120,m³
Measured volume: 86.7461,m³
